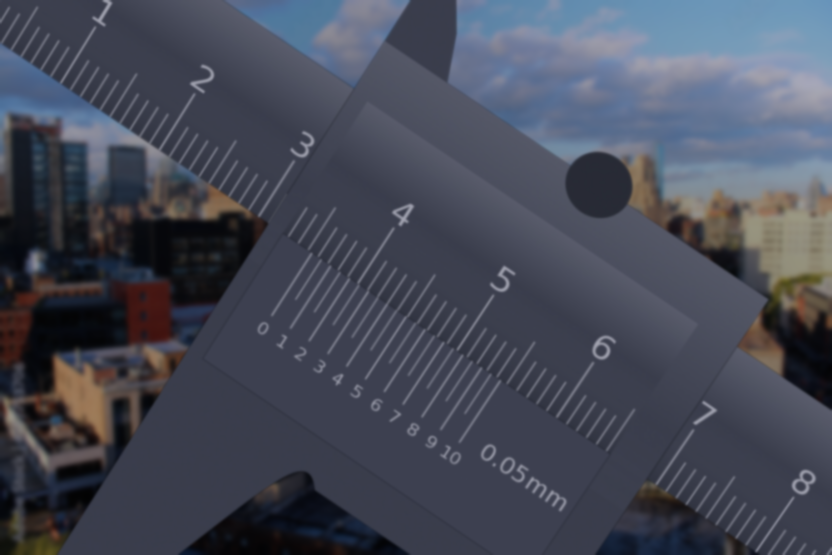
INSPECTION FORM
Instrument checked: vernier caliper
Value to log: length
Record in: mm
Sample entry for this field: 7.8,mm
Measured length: 35.4,mm
